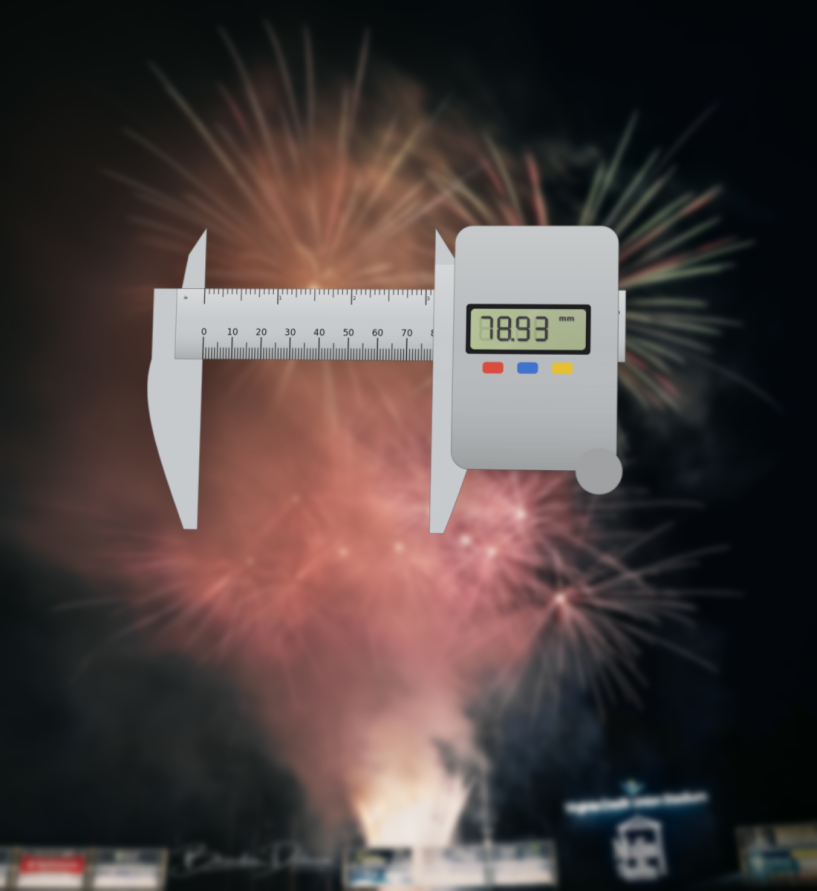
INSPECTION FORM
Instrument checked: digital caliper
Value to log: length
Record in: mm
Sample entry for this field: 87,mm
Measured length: 78.93,mm
